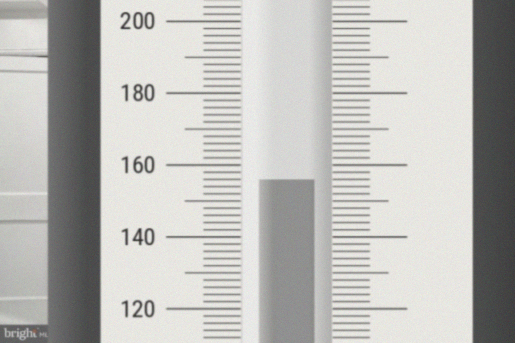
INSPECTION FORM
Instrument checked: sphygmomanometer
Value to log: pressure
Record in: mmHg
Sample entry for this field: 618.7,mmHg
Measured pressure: 156,mmHg
